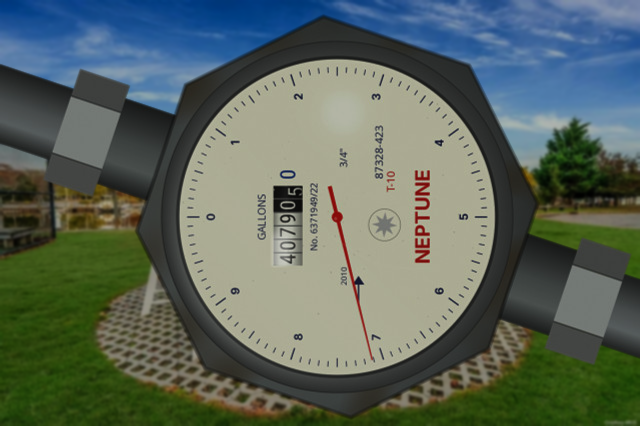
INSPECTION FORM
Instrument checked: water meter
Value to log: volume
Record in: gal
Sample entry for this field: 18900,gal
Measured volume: 4079047.1,gal
